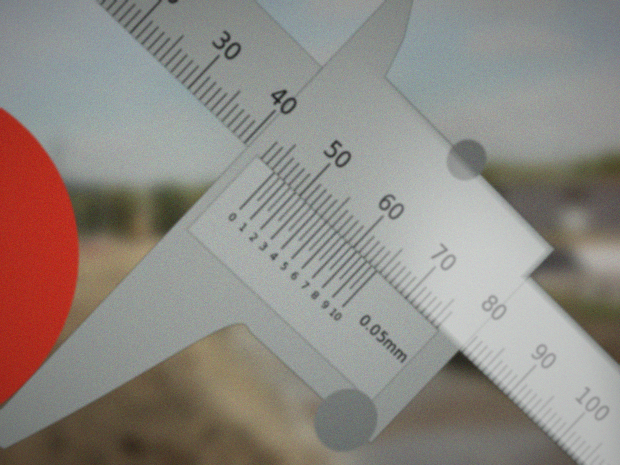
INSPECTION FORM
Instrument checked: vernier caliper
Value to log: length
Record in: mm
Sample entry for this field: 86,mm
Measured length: 45.5,mm
